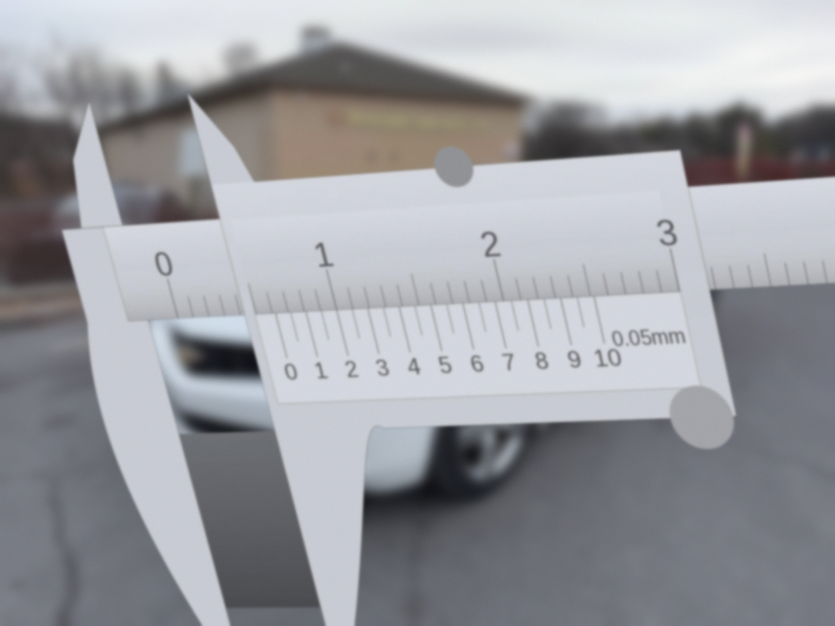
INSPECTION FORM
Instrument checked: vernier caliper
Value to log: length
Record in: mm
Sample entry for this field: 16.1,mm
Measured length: 6.2,mm
